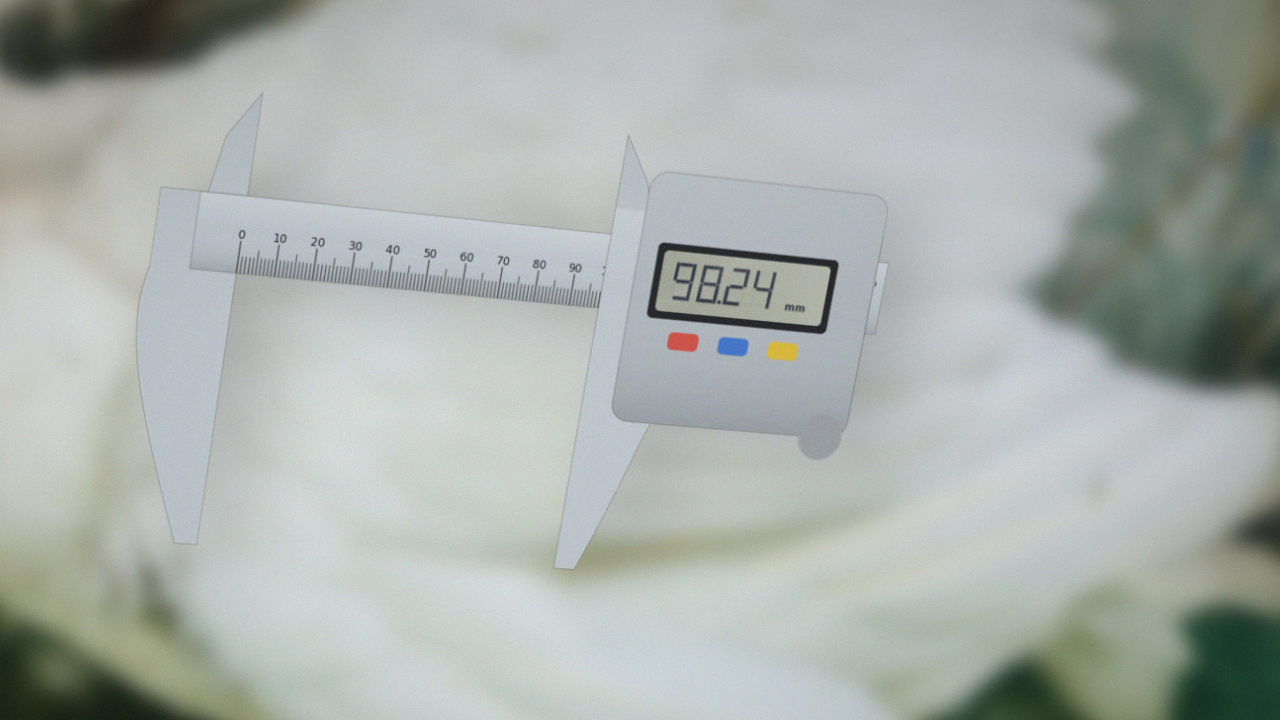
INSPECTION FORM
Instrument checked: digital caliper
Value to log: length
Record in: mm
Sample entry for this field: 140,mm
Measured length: 98.24,mm
